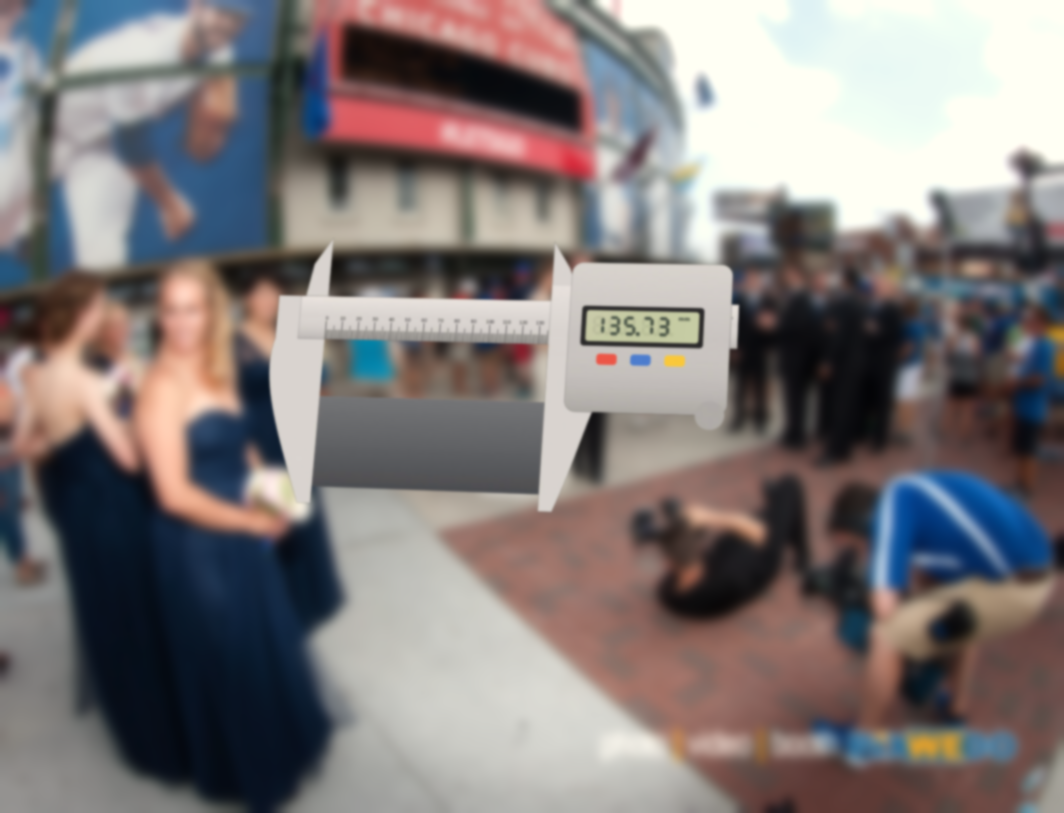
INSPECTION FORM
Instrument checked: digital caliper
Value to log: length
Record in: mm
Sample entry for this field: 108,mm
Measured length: 135.73,mm
